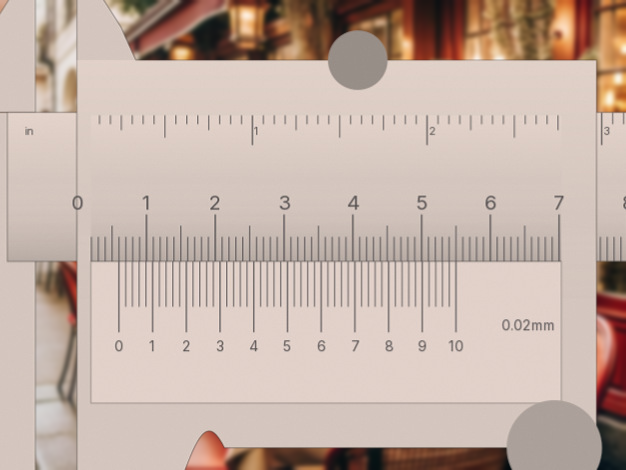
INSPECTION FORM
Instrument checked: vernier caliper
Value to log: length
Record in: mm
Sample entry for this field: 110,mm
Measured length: 6.0,mm
